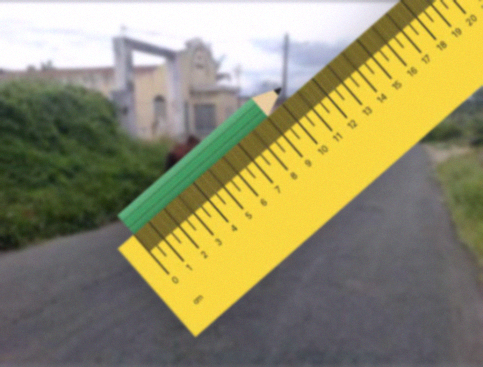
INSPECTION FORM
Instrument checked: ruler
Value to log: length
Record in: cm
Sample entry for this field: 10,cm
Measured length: 10.5,cm
